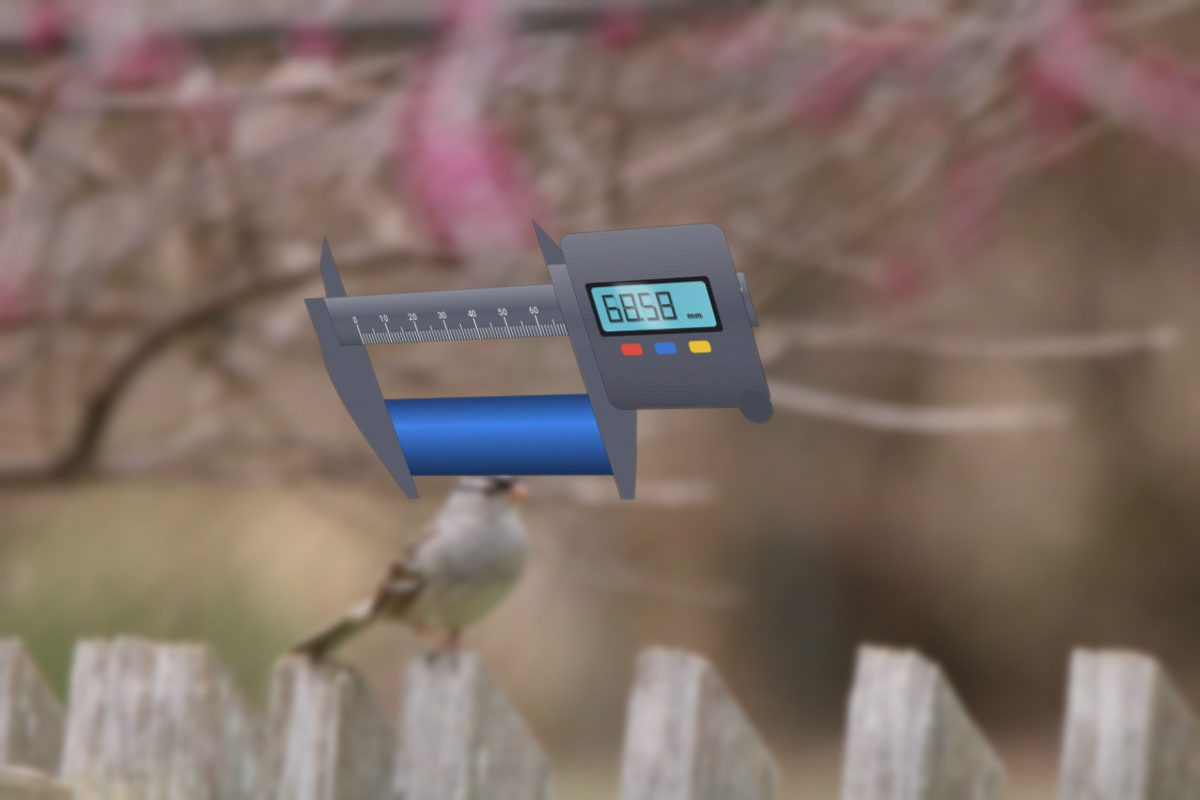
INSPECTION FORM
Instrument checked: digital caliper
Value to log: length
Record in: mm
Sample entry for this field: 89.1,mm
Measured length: 68.58,mm
